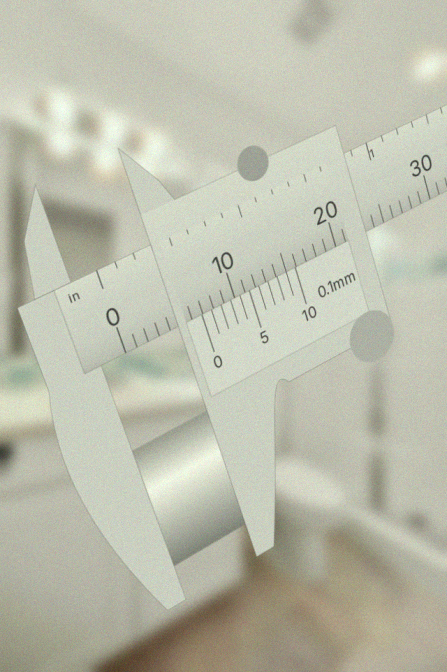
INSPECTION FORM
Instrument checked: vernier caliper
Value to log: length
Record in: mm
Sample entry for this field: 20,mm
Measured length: 6.9,mm
